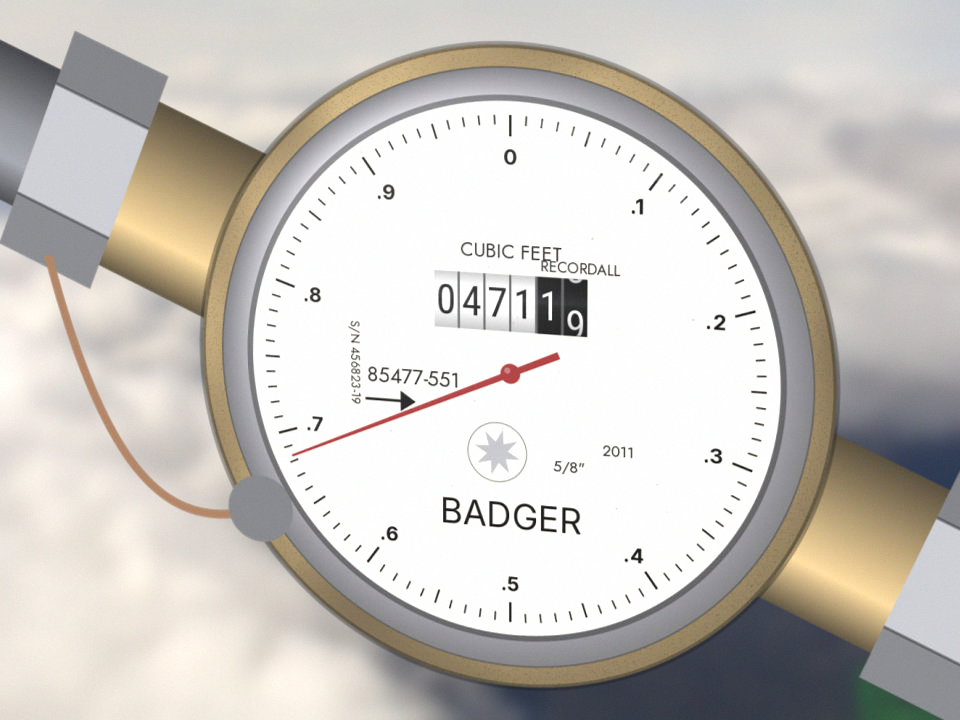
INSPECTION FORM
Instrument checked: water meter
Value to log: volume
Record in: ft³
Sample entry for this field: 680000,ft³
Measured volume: 47118.68,ft³
